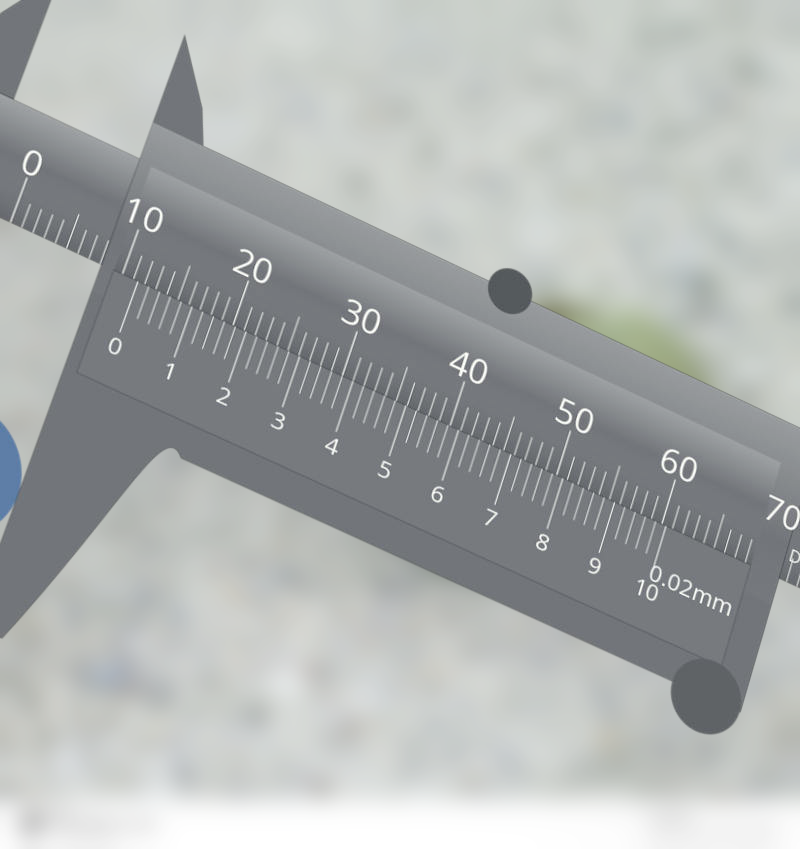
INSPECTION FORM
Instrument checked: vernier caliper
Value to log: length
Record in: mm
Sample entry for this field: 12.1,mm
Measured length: 11.4,mm
